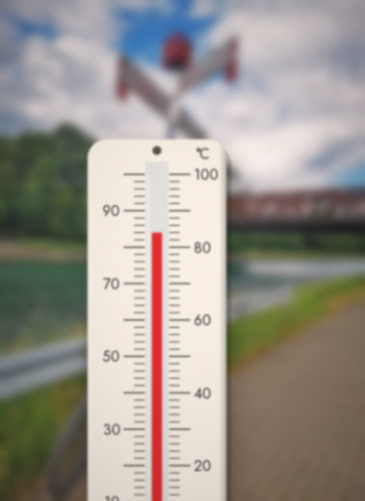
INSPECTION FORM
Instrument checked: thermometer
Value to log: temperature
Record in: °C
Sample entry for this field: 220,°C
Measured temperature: 84,°C
